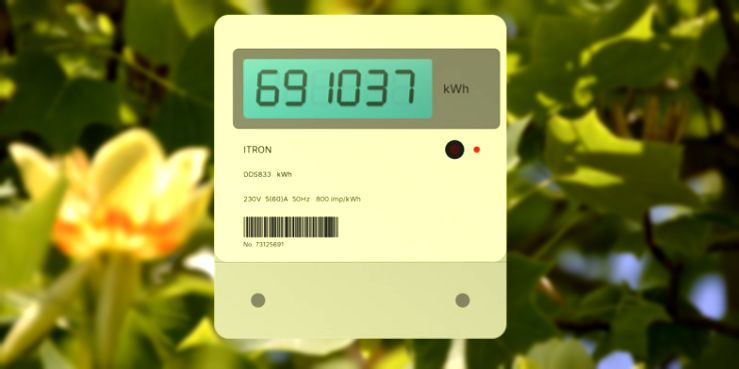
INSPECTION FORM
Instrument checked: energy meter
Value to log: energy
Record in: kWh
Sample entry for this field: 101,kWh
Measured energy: 691037,kWh
